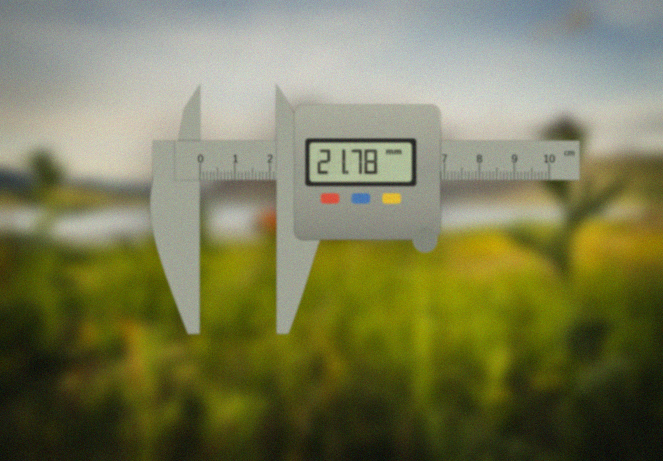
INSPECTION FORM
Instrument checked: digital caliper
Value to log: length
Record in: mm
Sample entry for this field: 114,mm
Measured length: 21.78,mm
